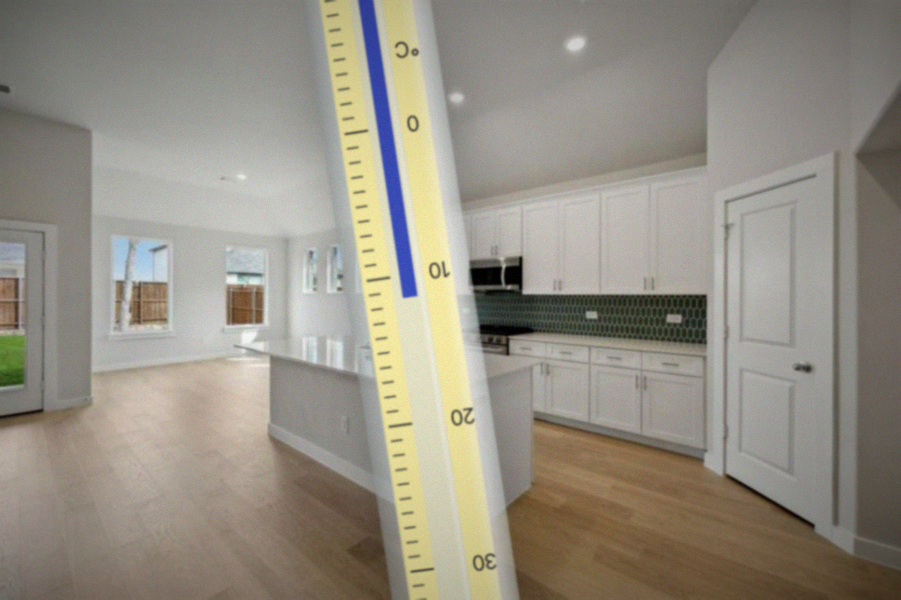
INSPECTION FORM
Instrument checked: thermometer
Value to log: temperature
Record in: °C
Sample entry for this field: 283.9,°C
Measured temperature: 11.5,°C
